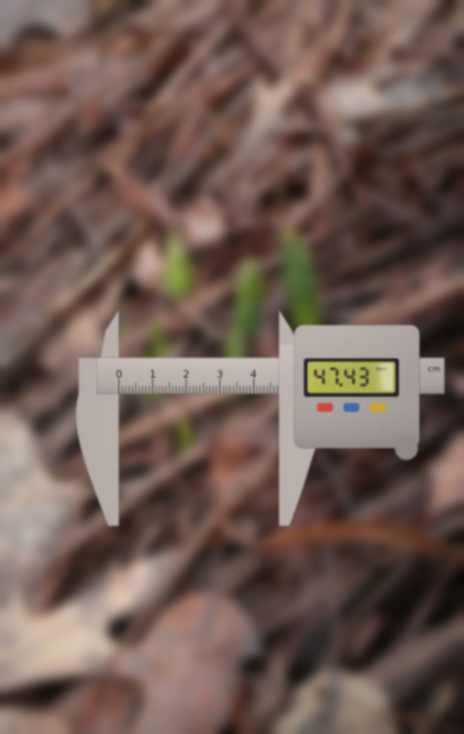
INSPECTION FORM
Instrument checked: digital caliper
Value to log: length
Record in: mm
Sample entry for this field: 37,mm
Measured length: 47.43,mm
